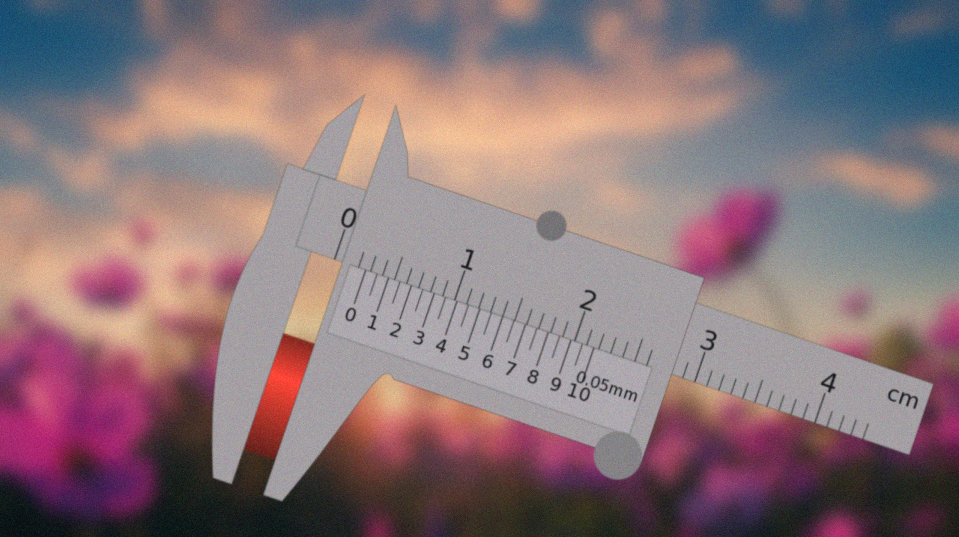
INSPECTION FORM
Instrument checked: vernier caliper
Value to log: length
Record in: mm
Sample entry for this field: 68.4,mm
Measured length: 2.6,mm
